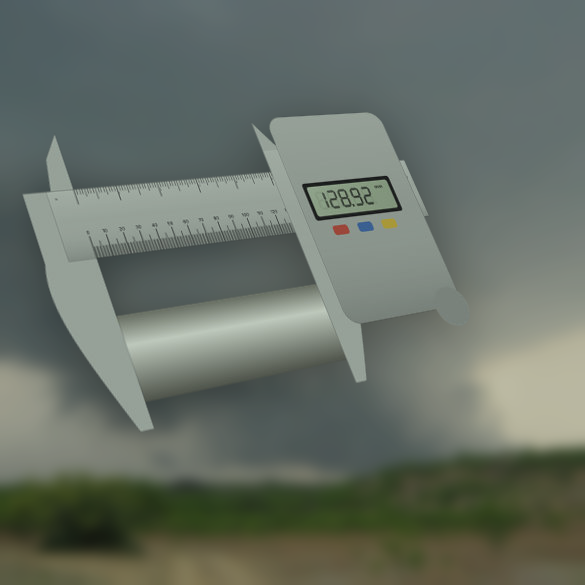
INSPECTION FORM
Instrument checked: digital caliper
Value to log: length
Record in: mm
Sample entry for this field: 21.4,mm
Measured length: 128.92,mm
